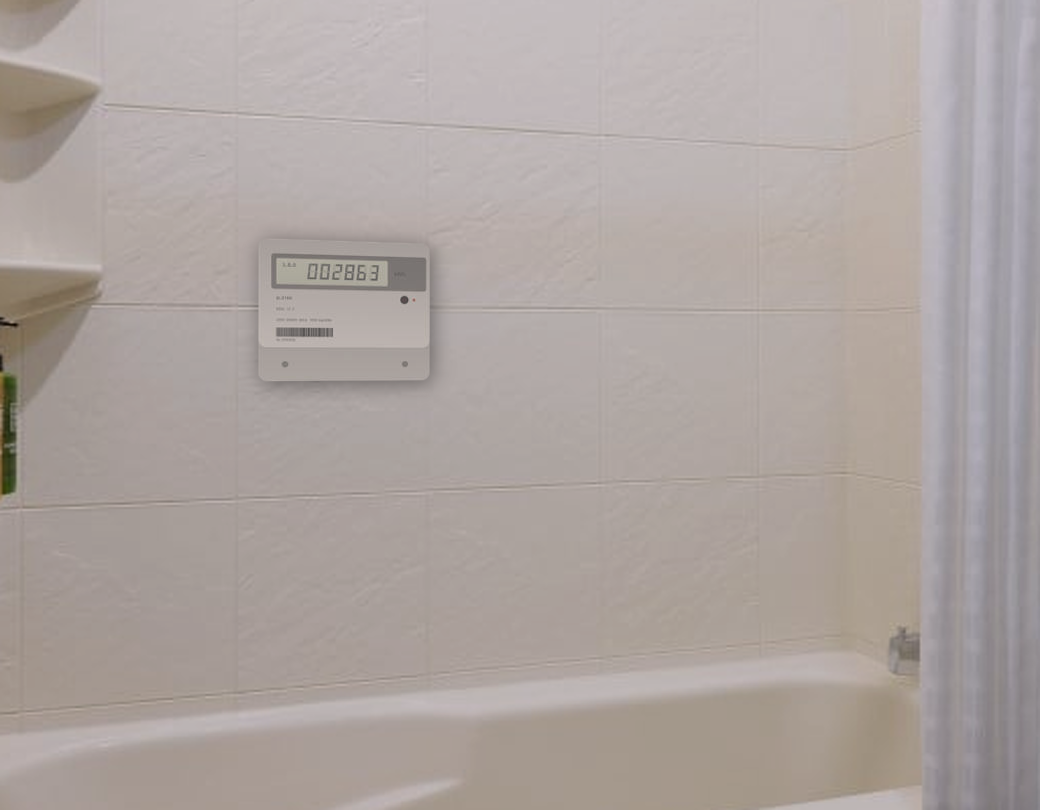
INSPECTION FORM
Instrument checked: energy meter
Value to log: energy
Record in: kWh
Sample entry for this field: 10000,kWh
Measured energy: 2863,kWh
